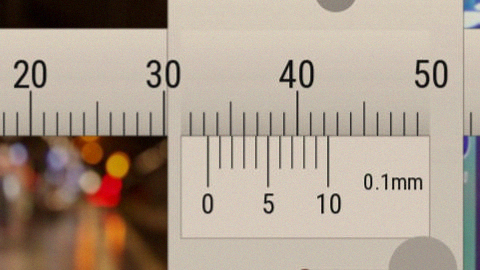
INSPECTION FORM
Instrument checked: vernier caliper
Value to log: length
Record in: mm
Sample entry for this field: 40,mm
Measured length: 33.3,mm
